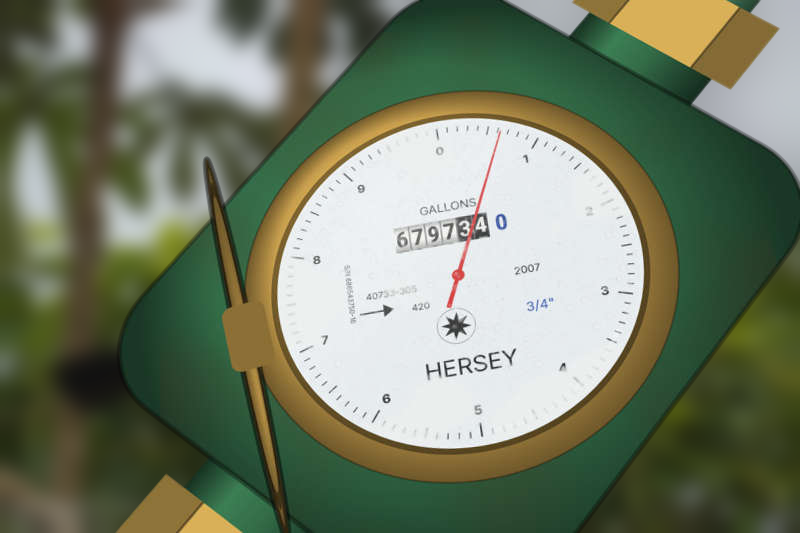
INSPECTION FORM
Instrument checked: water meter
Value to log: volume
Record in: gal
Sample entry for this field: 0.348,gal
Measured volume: 6797340.6,gal
